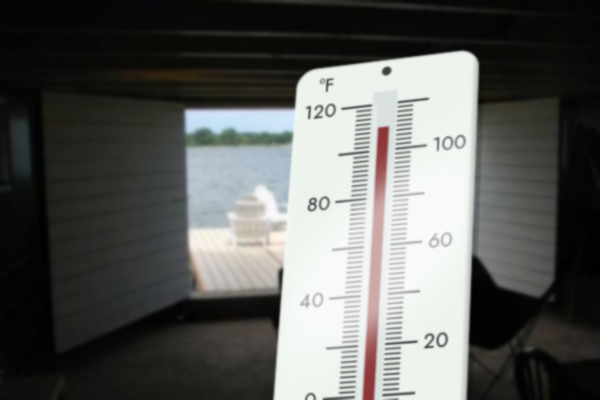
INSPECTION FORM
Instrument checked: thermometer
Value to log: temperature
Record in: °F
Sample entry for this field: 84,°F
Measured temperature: 110,°F
